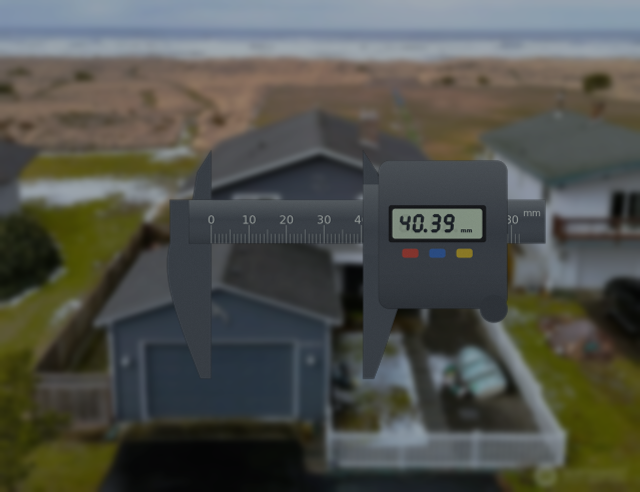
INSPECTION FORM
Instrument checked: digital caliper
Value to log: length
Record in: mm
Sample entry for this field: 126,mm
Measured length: 40.39,mm
